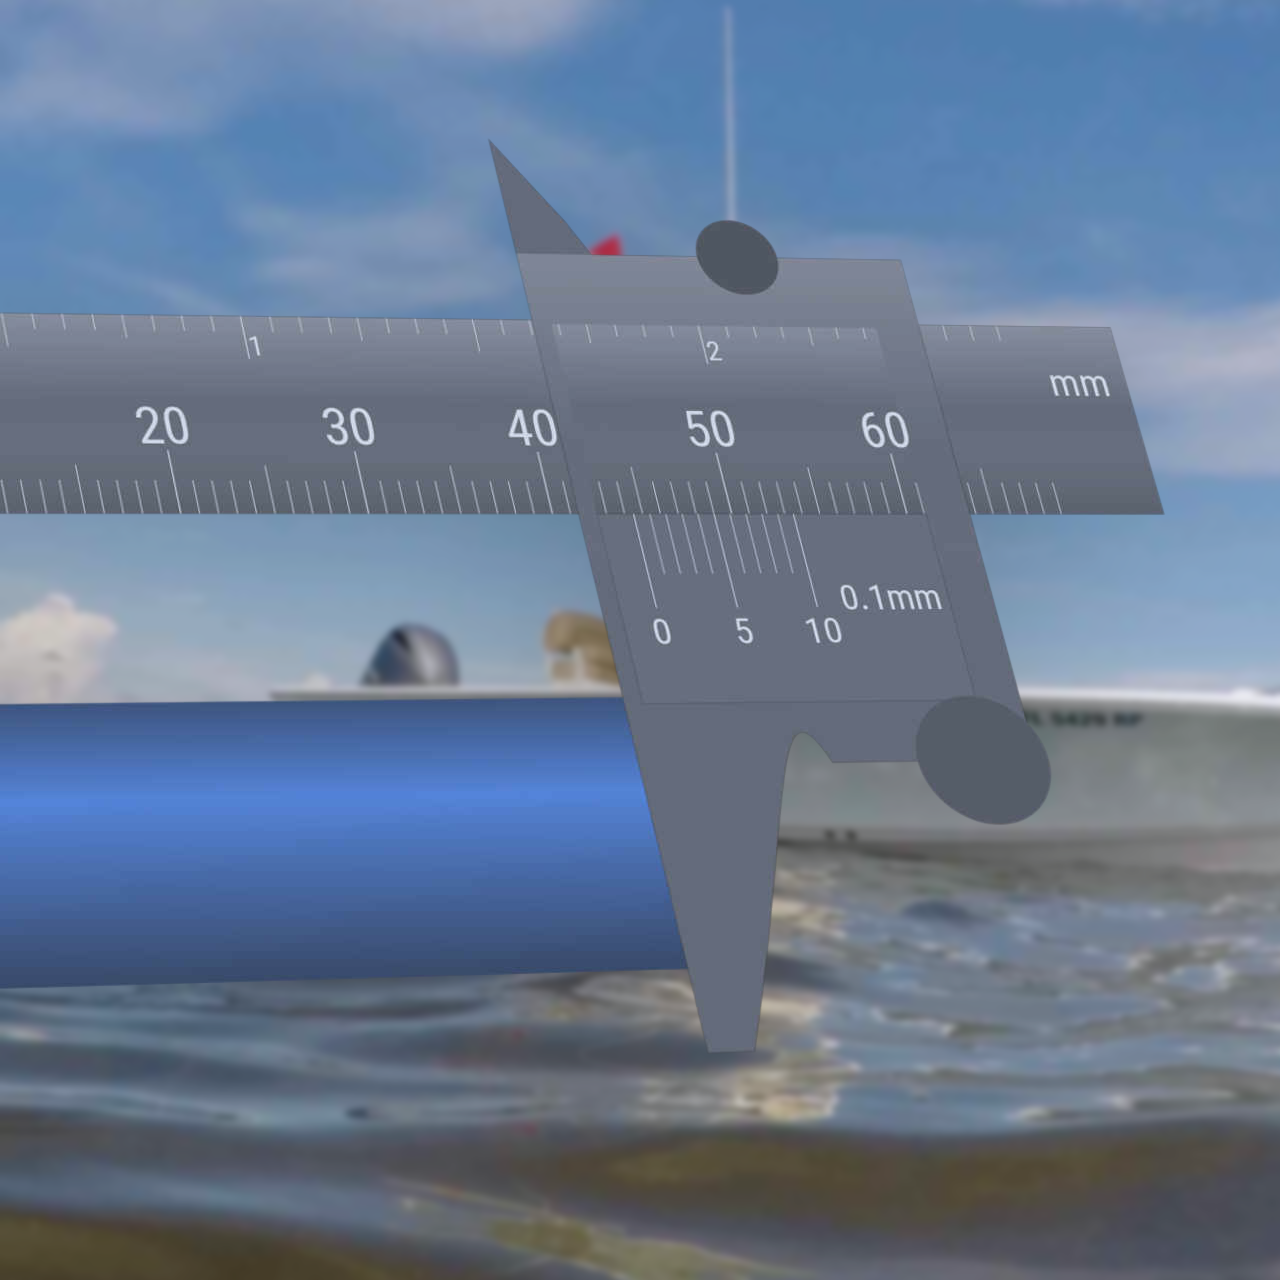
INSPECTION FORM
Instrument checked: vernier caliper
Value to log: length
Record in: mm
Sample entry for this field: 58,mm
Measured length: 44.5,mm
